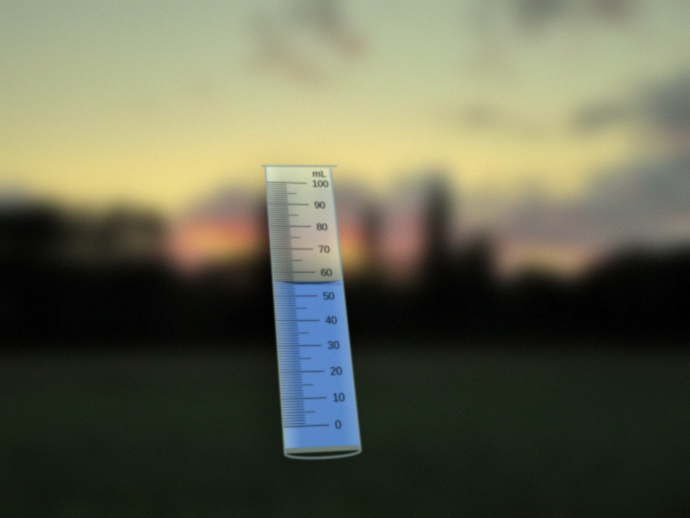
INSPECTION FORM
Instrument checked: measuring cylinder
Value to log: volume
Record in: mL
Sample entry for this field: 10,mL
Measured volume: 55,mL
